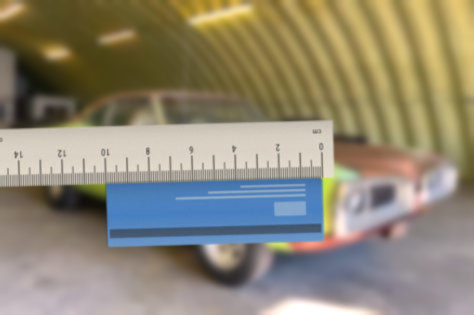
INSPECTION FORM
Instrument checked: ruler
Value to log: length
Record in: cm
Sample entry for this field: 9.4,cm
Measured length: 10,cm
